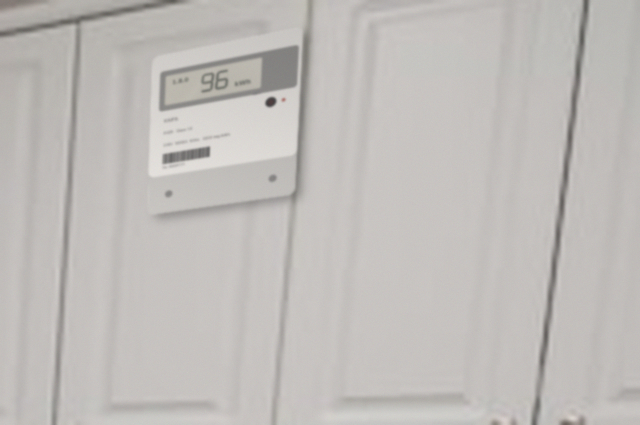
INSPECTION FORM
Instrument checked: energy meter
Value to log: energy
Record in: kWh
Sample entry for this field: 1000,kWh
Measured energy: 96,kWh
